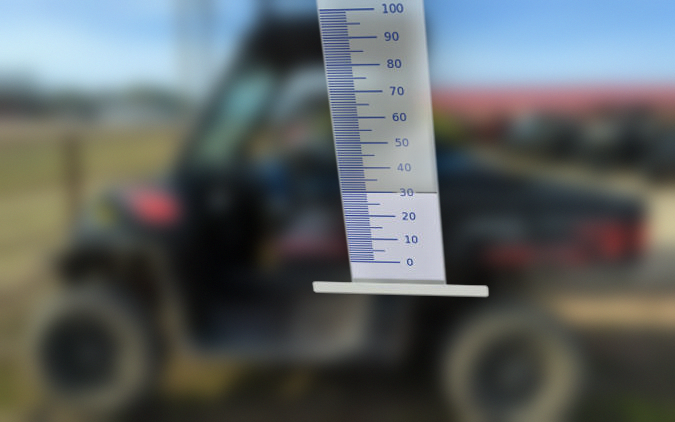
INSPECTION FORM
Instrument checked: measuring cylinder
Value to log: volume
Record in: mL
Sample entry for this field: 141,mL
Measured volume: 30,mL
